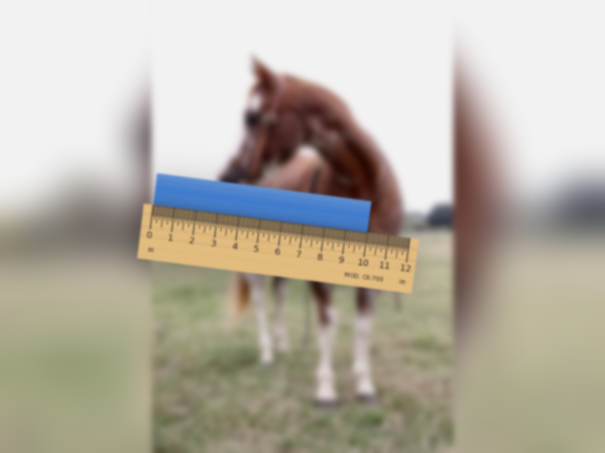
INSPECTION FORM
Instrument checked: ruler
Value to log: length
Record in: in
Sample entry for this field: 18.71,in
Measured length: 10,in
